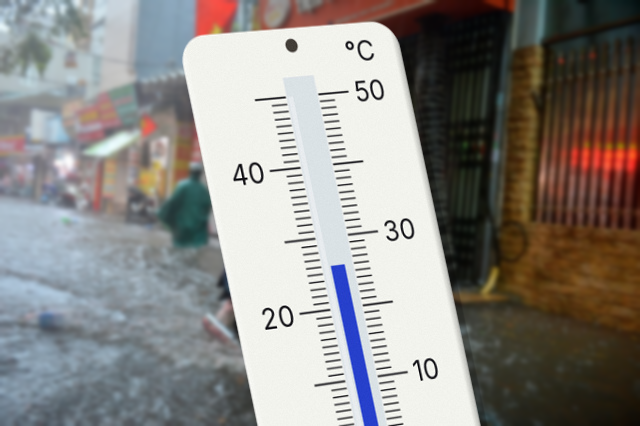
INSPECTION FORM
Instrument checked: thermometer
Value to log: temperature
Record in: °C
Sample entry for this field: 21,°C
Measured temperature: 26,°C
